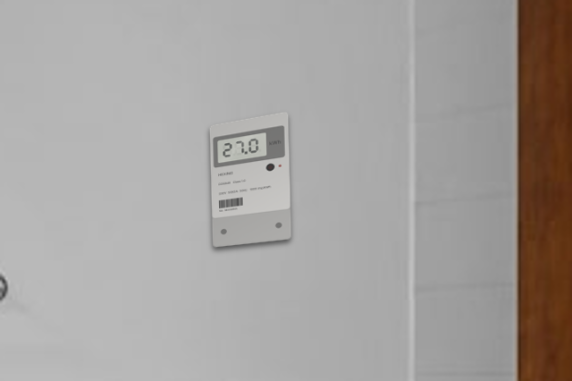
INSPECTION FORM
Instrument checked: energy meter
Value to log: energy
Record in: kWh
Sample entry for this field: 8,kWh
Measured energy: 27.0,kWh
